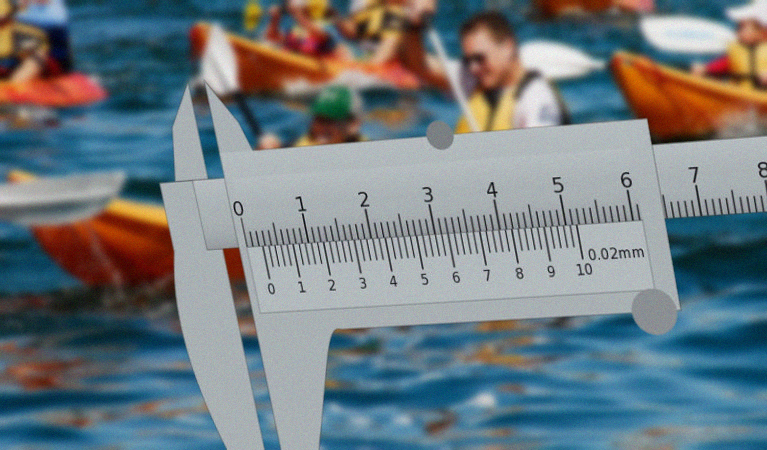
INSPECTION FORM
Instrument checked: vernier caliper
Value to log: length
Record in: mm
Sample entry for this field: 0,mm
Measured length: 2.6,mm
